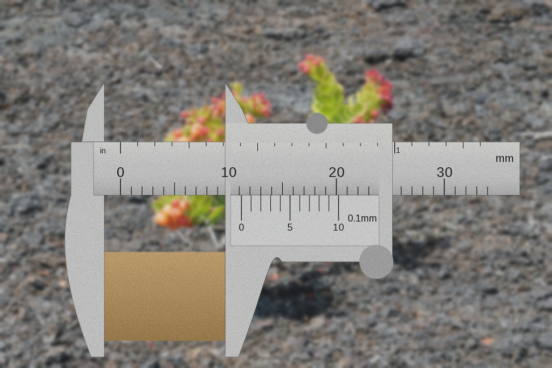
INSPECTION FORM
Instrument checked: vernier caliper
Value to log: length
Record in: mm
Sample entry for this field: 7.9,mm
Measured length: 11.2,mm
